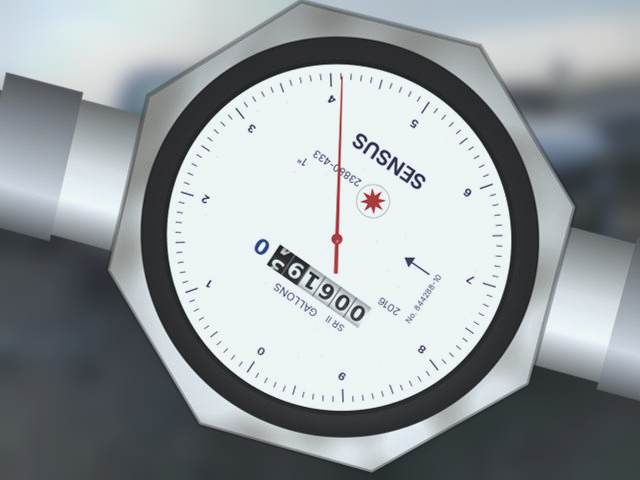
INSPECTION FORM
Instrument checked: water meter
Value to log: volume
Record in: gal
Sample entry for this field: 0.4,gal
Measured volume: 61934.1,gal
